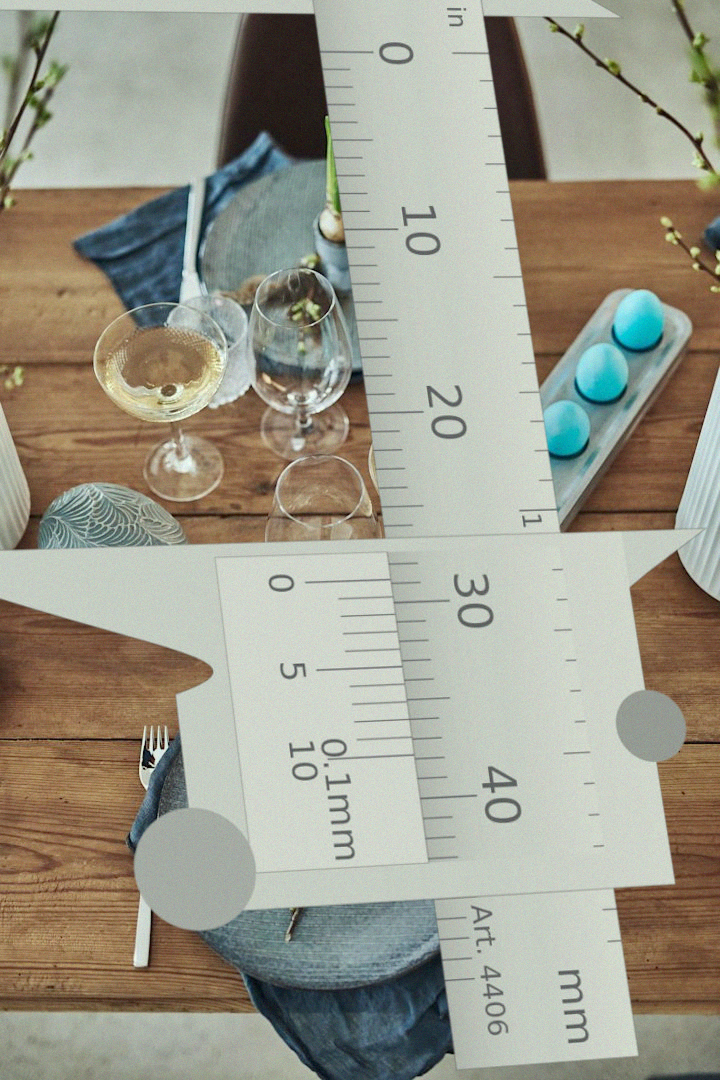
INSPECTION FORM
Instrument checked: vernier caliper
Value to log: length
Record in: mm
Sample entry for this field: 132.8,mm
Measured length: 28.8,mm
